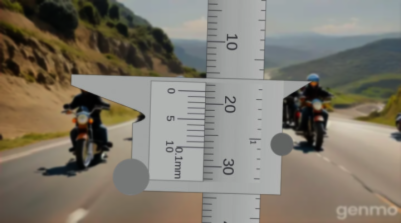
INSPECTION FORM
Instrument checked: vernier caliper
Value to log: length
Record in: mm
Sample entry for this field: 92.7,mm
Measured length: 18.0,mm
